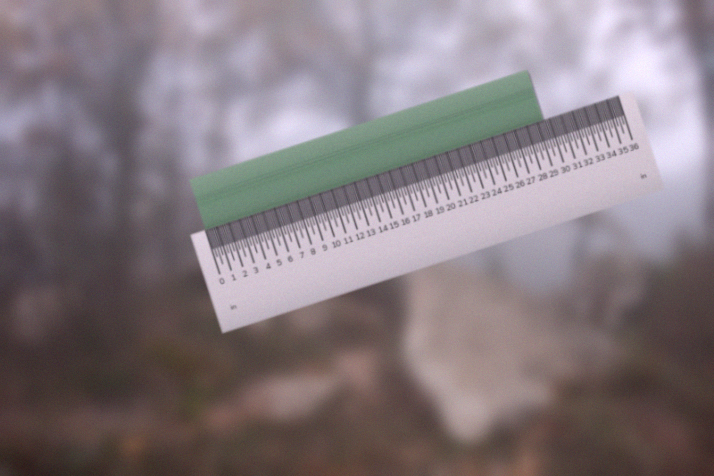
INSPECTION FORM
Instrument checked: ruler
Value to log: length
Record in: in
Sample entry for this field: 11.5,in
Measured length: 29.5,in
